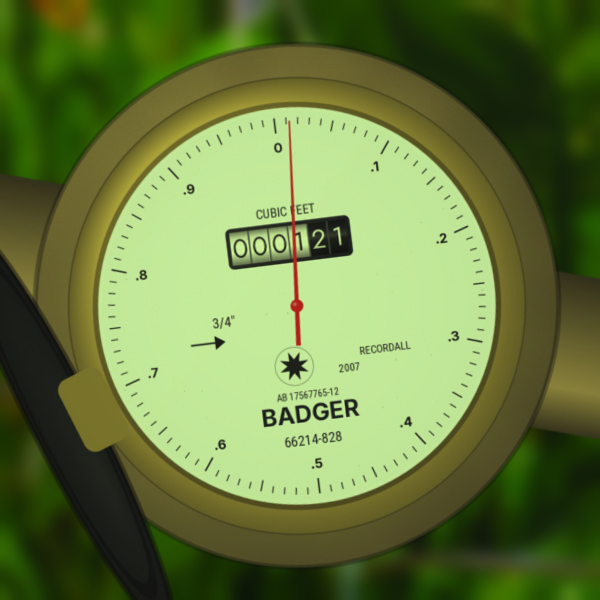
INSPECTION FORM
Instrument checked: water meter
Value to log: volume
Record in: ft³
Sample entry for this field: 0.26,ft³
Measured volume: 121.01,ft³
